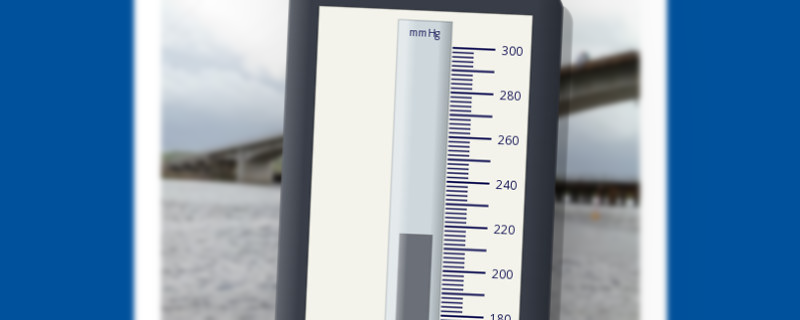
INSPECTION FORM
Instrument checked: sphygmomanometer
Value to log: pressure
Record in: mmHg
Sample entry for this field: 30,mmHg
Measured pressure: 216,mmHg
